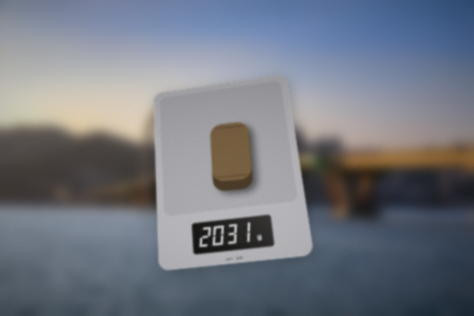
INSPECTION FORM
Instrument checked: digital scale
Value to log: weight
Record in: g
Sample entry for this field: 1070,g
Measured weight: 2031,g
